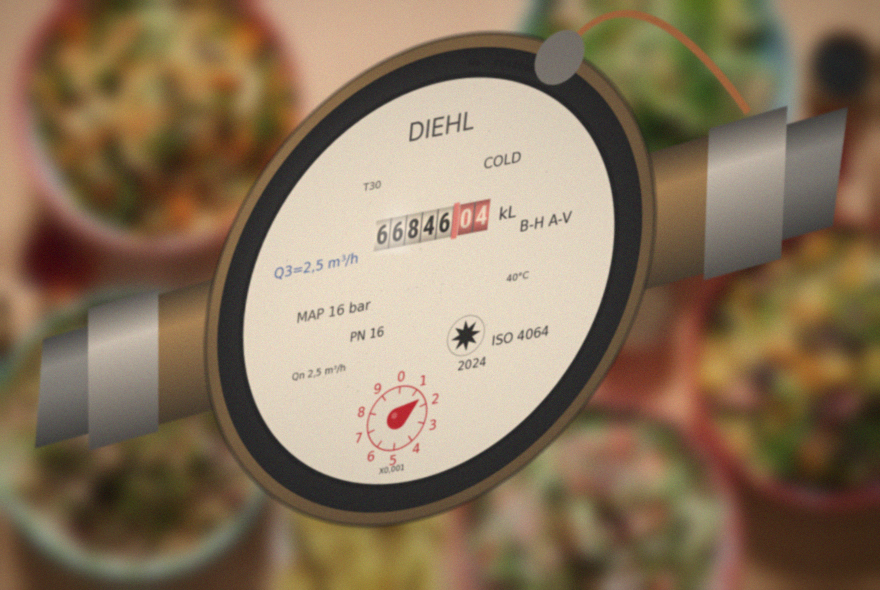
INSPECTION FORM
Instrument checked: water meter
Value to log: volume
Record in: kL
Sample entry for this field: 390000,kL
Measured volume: 66846.041,kL
